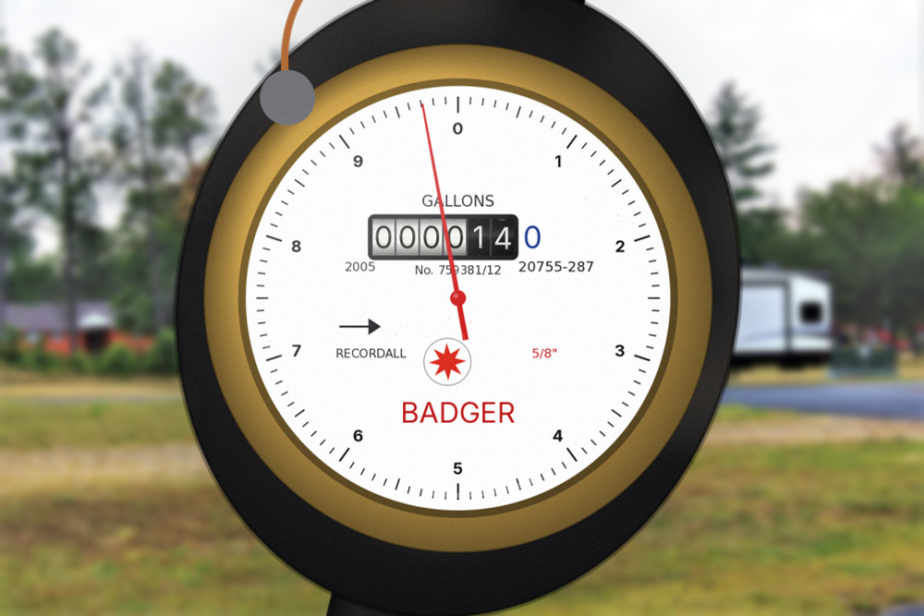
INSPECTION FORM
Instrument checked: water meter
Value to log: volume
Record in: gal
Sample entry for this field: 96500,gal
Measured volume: 139.7,gal
